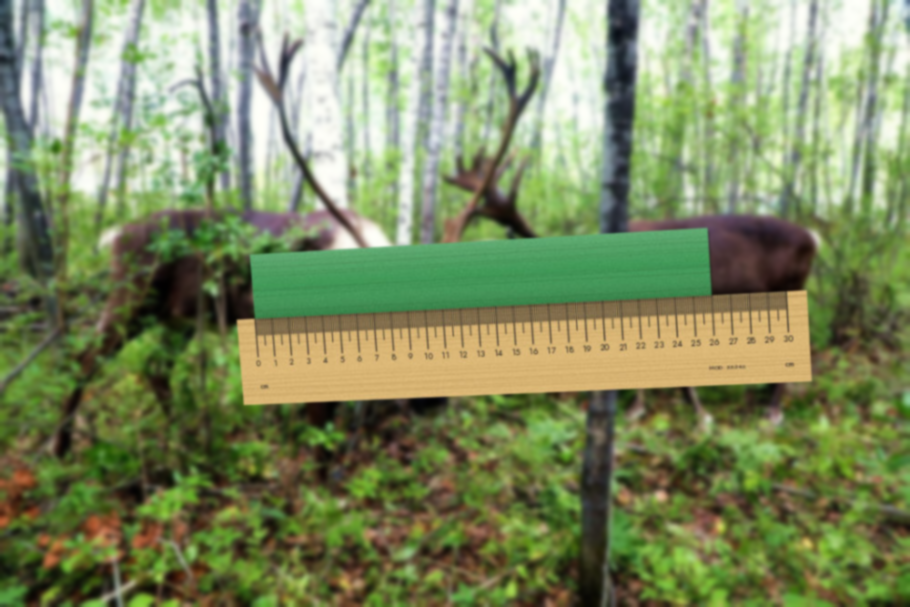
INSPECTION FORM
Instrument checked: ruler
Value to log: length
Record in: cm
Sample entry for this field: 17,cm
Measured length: 26,cm
